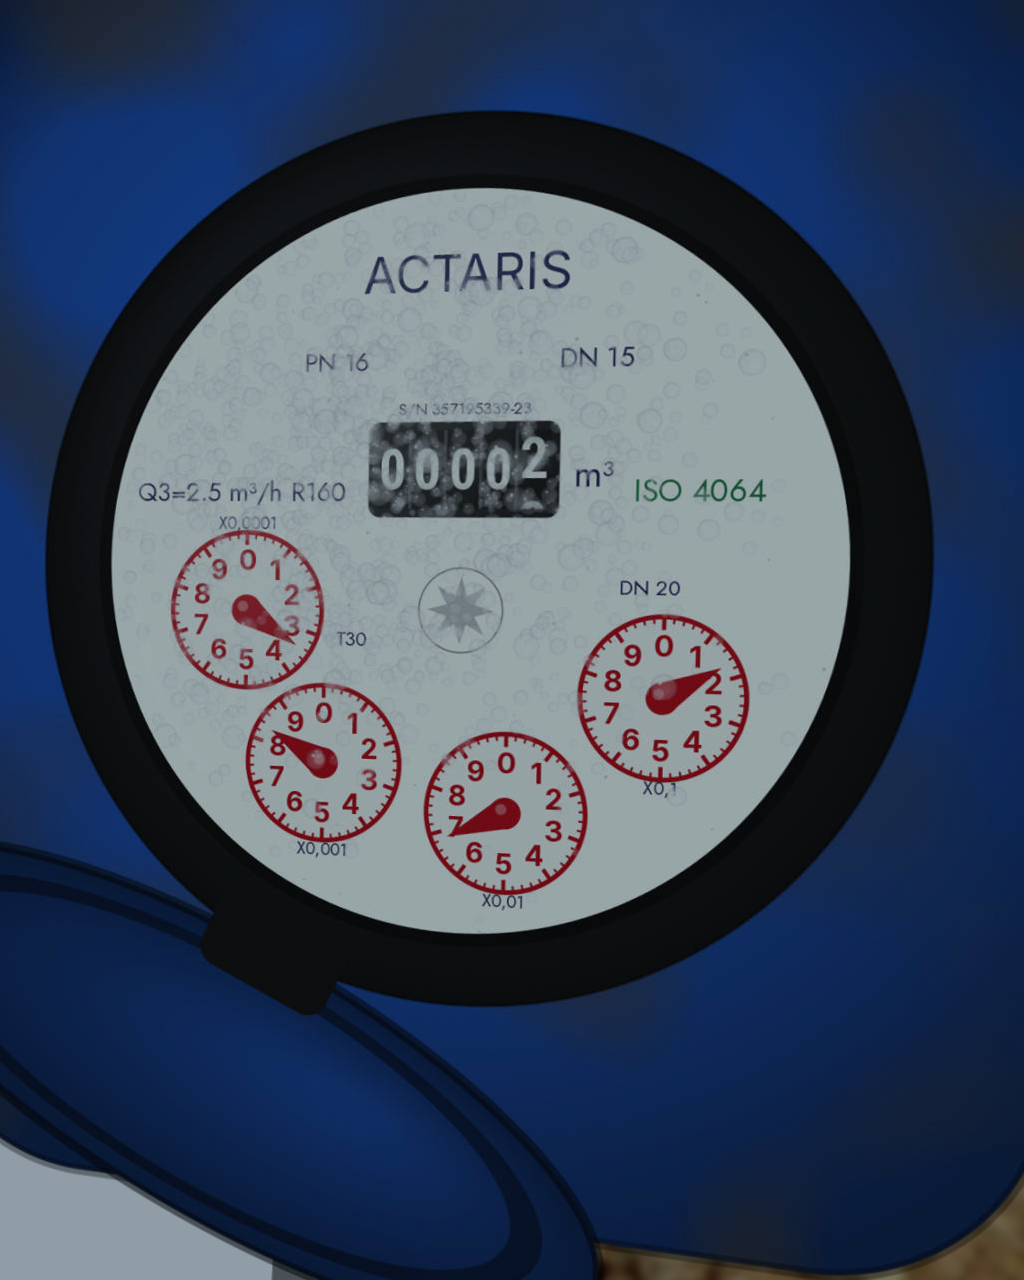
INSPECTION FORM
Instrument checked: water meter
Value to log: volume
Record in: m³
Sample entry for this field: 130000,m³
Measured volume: 2.1683,m³
